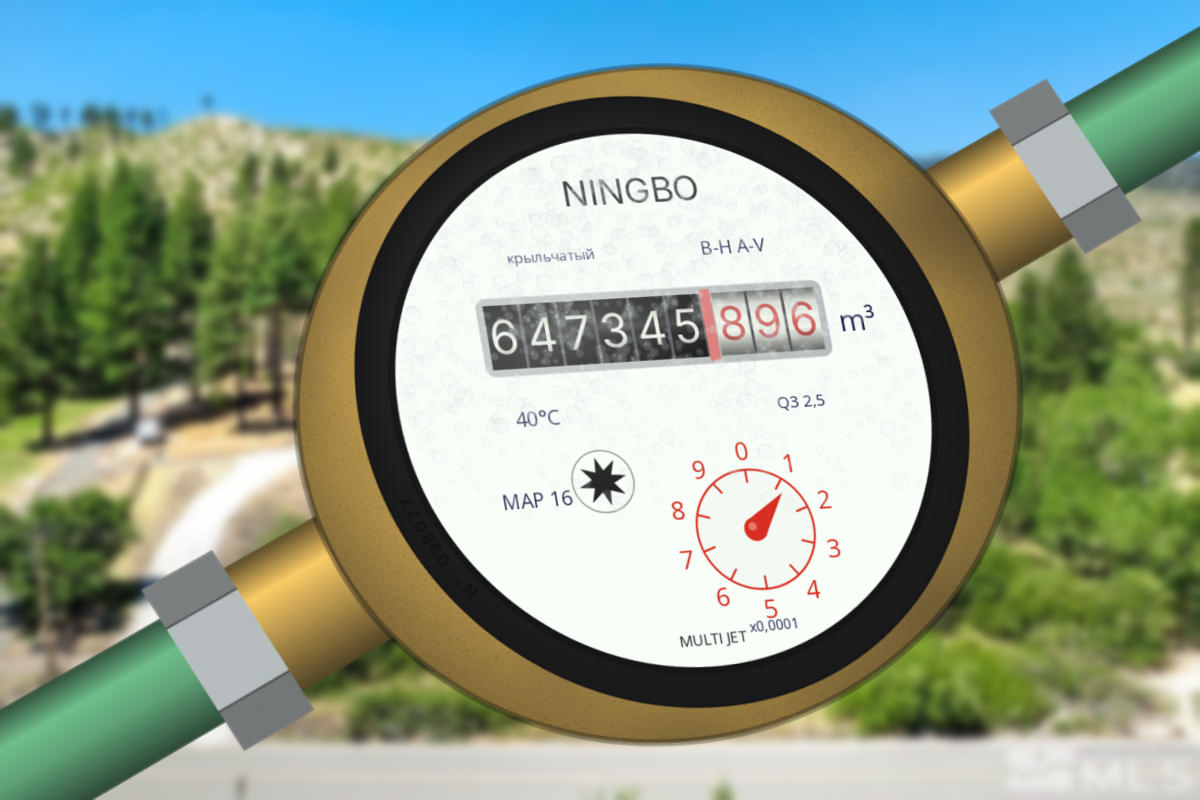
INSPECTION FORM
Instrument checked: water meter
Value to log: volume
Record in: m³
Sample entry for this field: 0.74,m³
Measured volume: 647345.8961,m³
